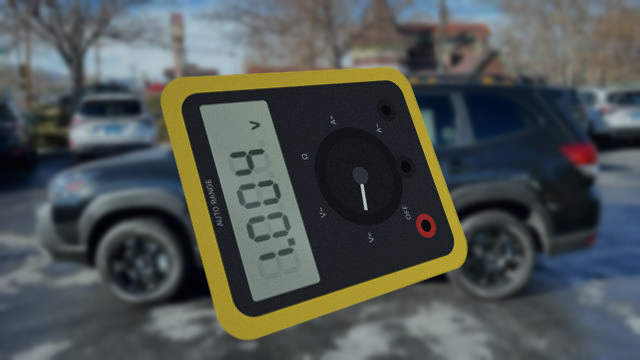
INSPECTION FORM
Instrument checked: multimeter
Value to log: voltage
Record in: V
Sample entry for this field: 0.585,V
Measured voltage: 1.004,V
